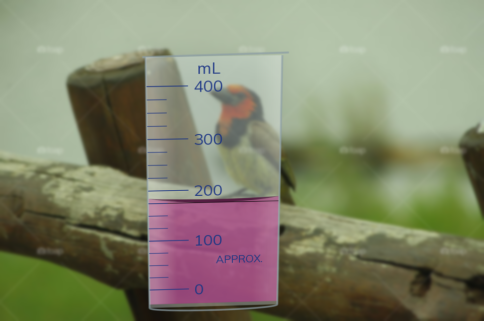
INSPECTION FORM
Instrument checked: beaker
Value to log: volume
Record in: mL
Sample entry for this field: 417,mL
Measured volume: 175,mL
